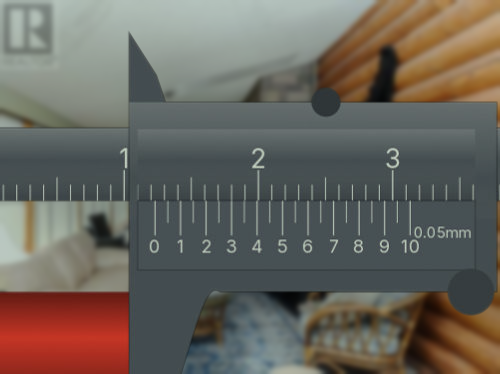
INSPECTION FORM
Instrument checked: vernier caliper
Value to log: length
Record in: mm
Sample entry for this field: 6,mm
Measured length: 12.3,mm
